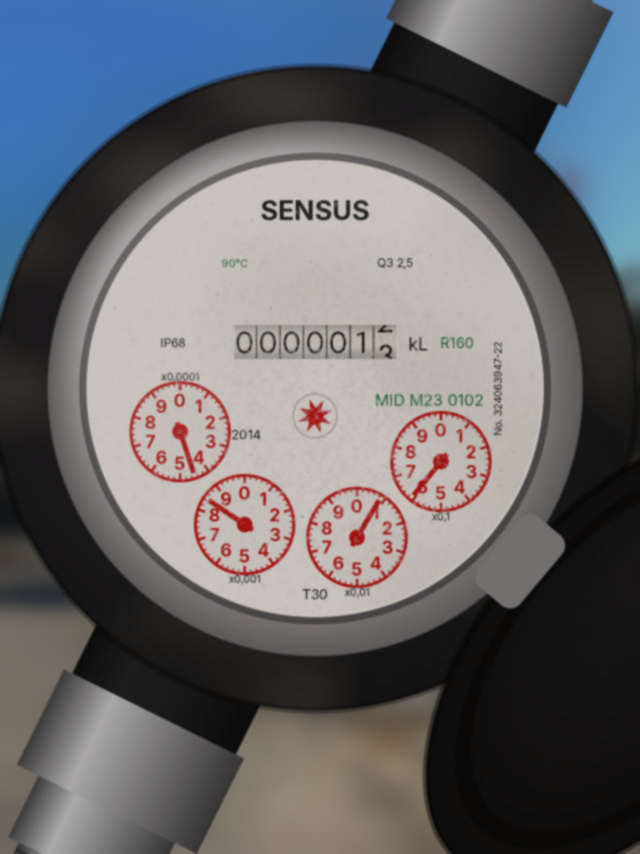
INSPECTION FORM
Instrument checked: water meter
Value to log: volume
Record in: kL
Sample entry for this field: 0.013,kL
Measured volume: 12.6084,kL
